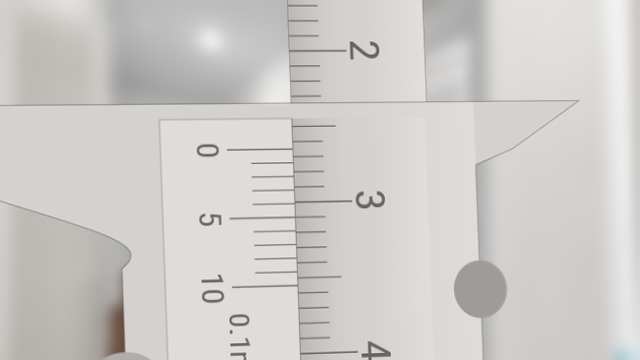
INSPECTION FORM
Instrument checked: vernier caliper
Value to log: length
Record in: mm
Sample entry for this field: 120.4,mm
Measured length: 26.5,mm
